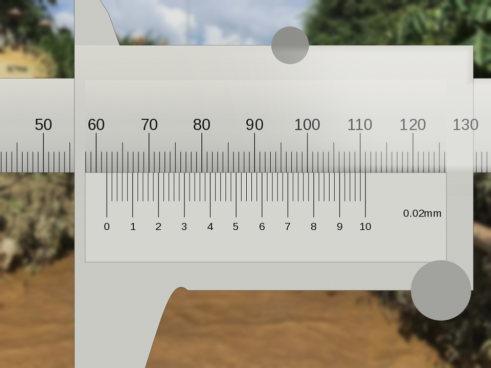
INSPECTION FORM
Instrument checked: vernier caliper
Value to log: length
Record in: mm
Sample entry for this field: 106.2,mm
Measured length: 62.0,mm
